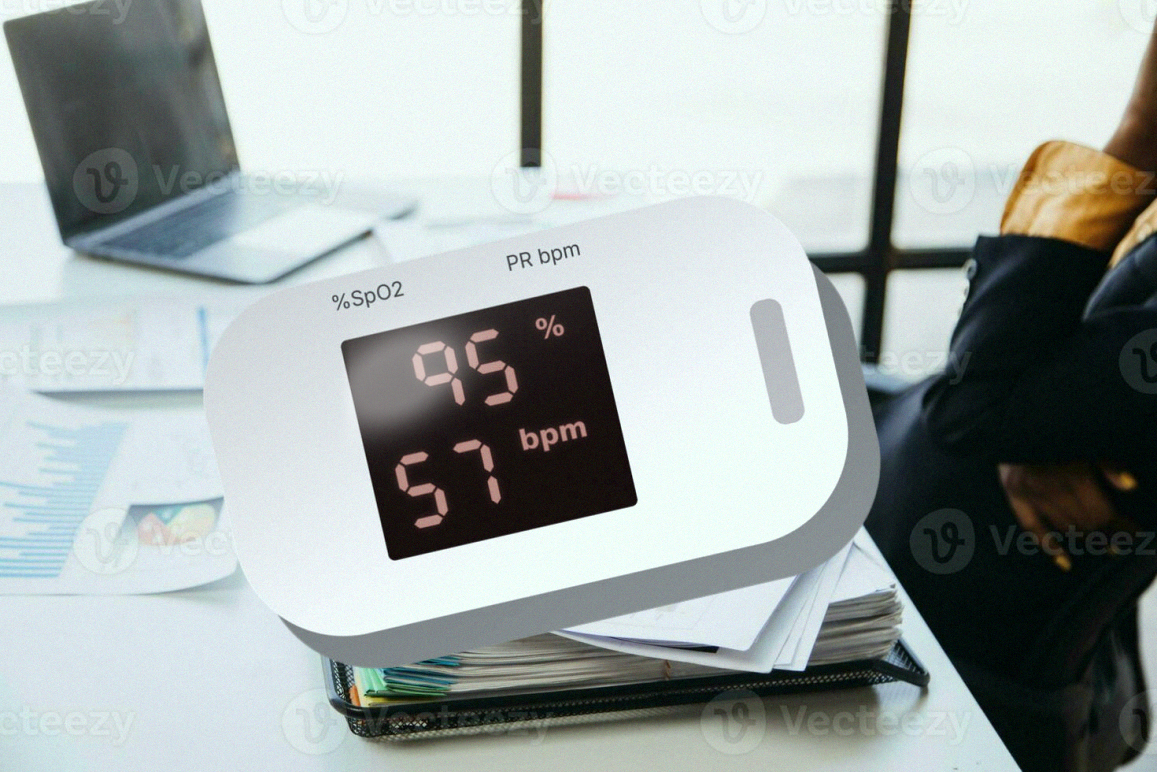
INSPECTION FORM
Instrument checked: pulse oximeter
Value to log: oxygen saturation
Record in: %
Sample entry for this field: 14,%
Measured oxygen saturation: 95,%
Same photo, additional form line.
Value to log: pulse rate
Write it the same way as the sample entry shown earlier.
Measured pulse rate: 57,bpm
